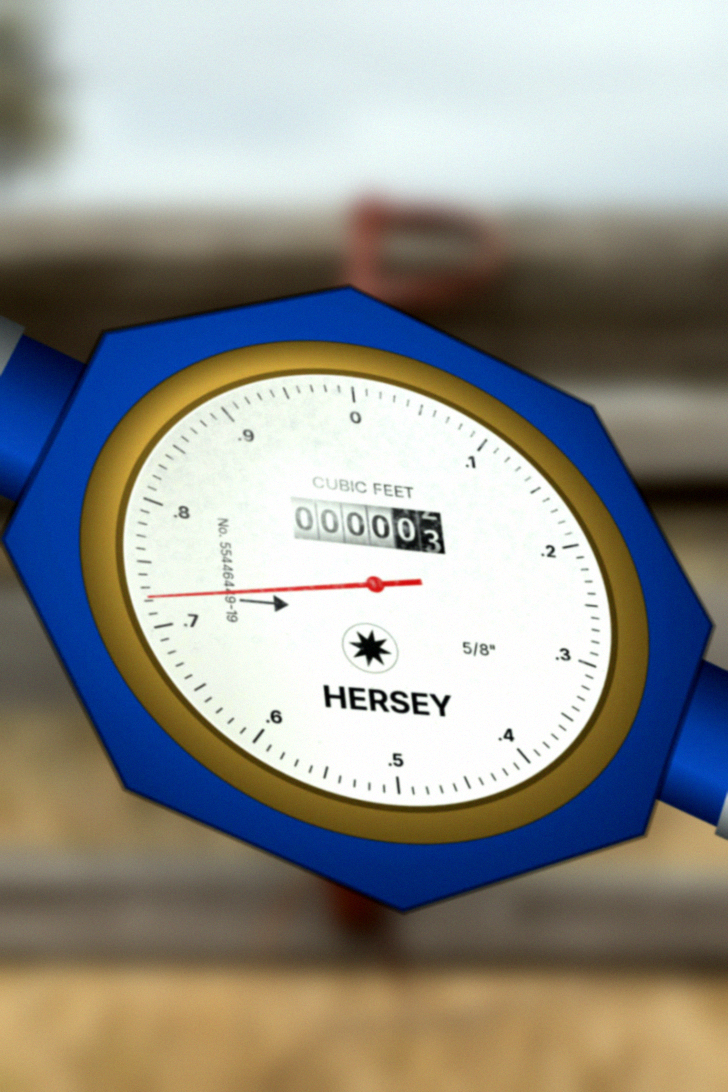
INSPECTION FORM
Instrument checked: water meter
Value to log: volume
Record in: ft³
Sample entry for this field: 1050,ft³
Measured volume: 2.72,ft³
